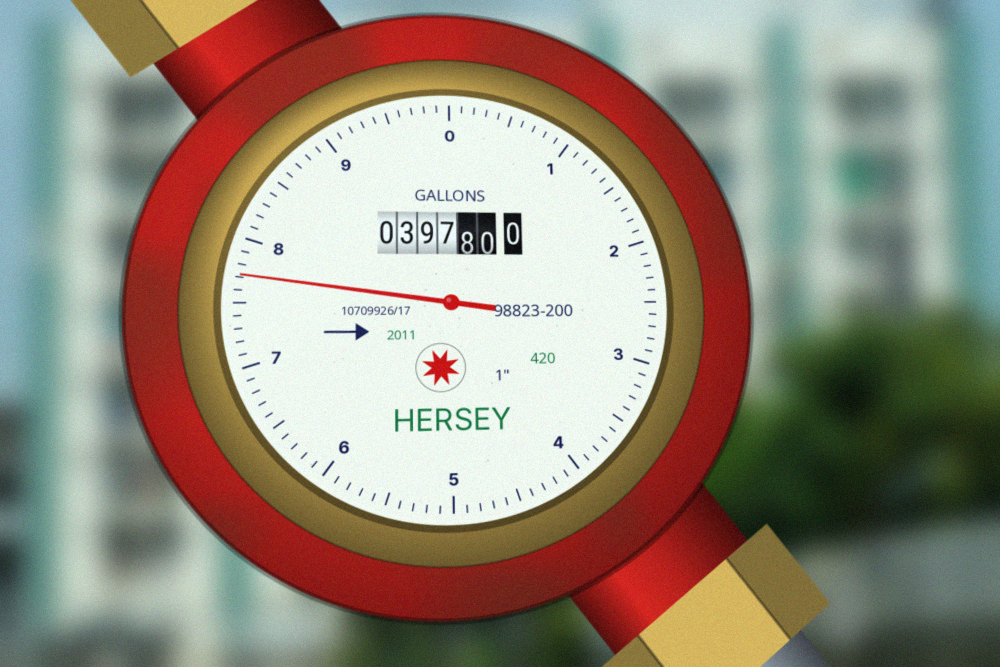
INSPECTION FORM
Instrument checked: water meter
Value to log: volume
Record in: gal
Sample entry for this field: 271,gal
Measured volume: 397797.7,gal
